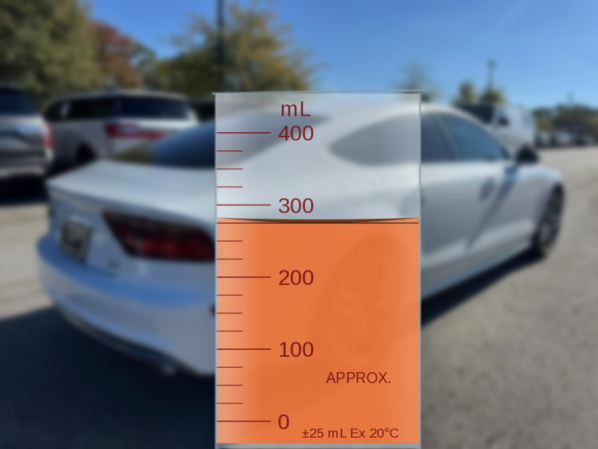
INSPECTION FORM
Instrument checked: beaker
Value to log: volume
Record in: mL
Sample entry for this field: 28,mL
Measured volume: 275,mL
